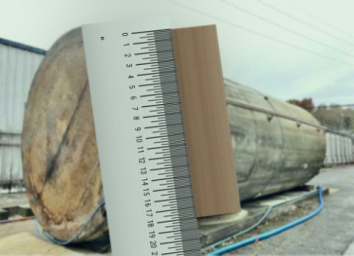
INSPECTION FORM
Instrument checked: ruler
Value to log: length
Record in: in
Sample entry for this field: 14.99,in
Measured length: 18,in
